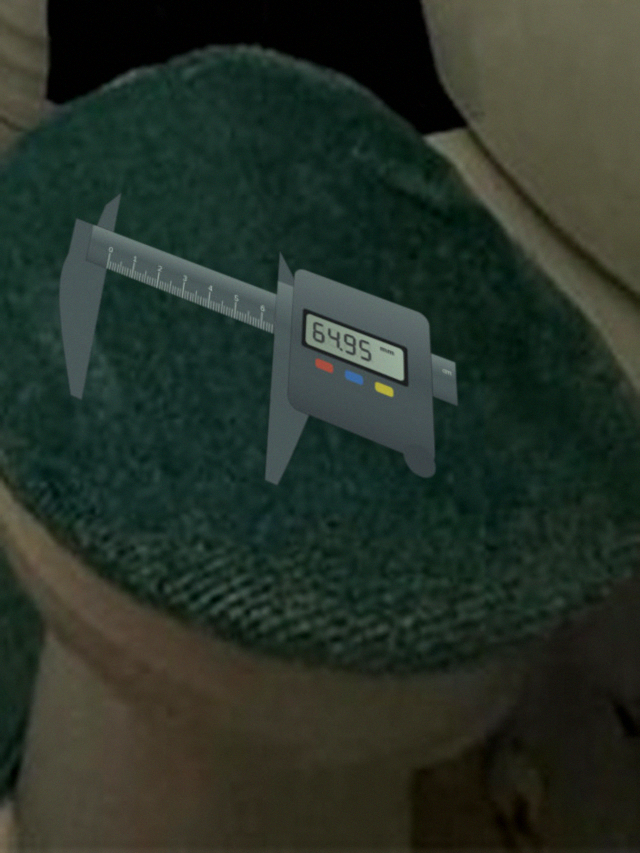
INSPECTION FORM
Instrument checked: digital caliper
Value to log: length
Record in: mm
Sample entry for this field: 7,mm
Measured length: 64.95,mm
